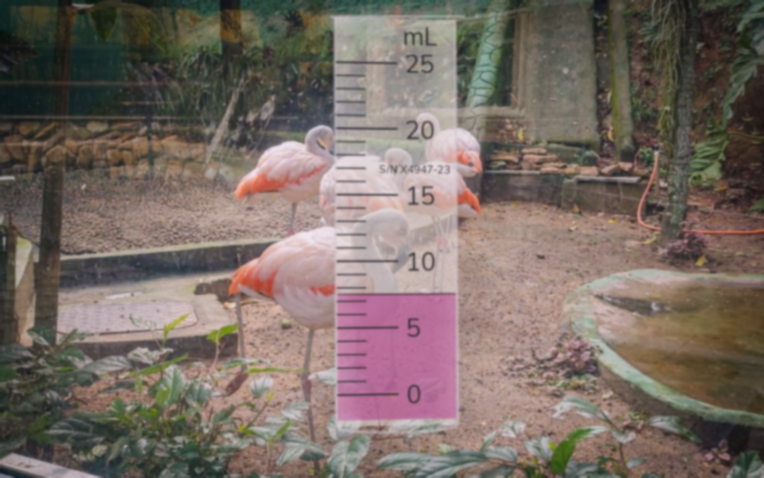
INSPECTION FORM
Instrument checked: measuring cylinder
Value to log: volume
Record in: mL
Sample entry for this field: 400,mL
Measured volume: 7.5,mL
